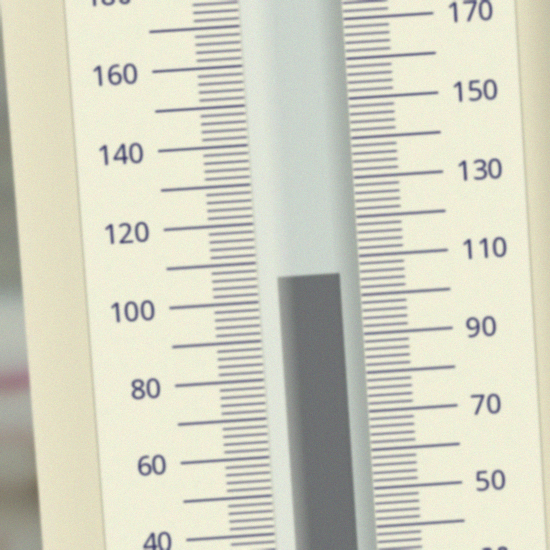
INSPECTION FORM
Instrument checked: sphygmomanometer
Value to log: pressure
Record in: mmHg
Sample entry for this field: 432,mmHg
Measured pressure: 106,mmHg
